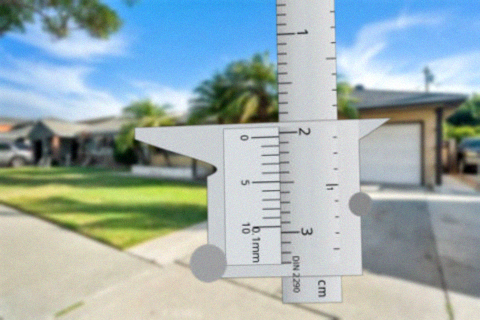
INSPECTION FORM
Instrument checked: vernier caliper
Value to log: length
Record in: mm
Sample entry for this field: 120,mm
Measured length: 20.4,mm
